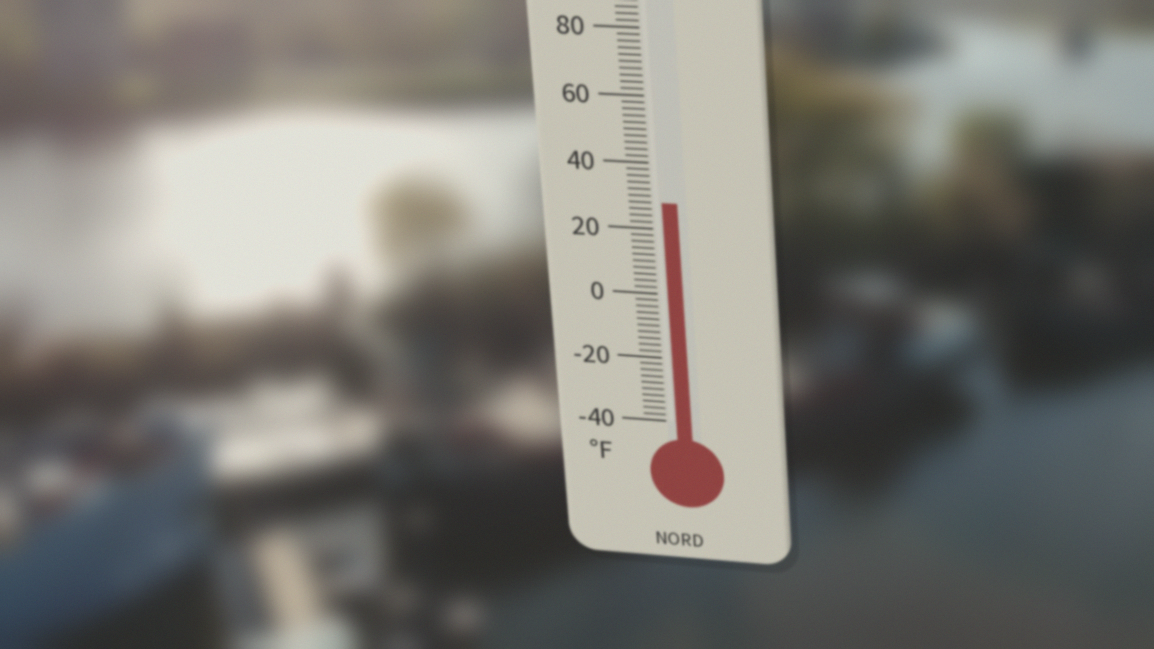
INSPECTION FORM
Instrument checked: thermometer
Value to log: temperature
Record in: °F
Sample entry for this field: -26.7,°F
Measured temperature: 28,°F
